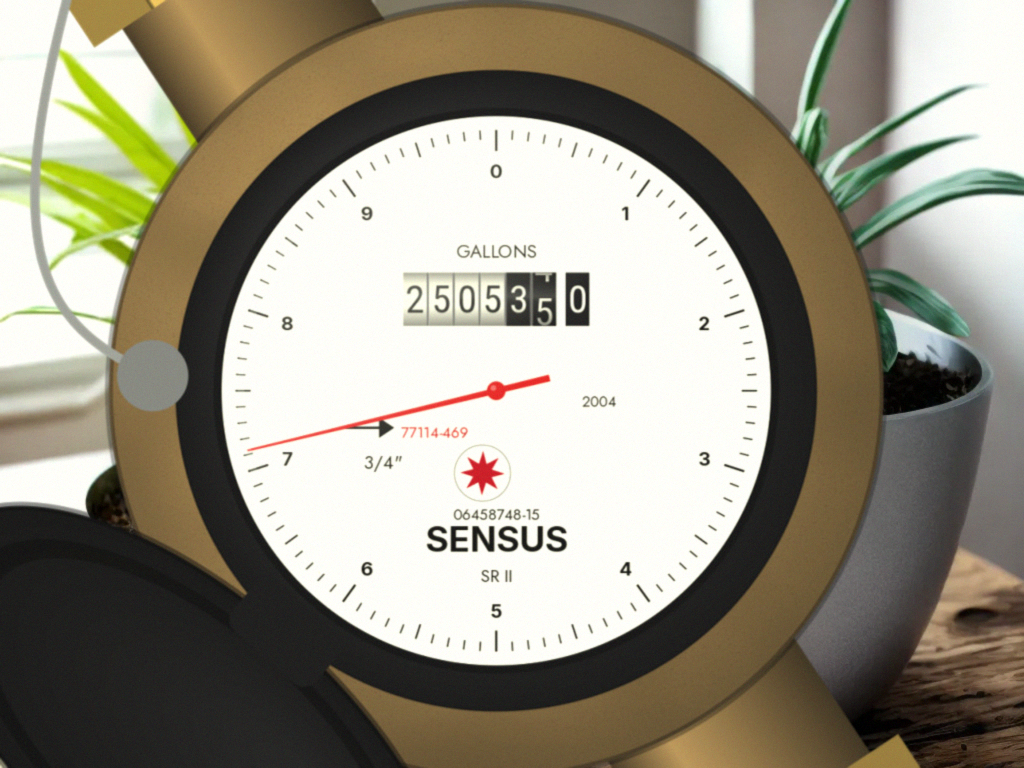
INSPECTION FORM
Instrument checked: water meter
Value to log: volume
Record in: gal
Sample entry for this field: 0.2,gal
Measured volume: 2505347.1,gal
